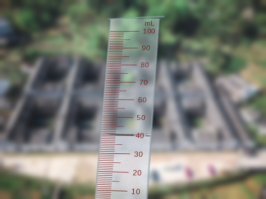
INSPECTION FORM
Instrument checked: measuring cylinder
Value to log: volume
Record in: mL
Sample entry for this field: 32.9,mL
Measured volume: 40,mL
